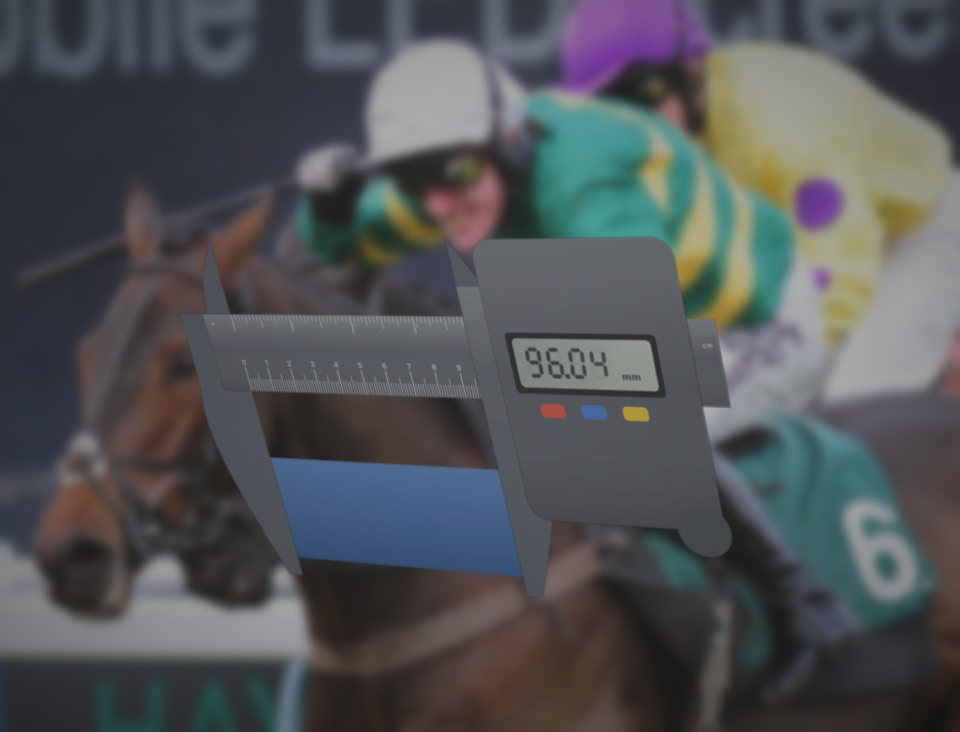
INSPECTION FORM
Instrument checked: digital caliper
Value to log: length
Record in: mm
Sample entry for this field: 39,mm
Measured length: 96.04,mm
